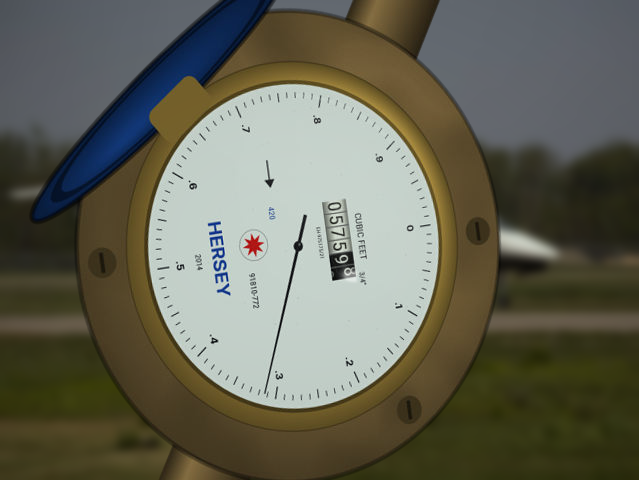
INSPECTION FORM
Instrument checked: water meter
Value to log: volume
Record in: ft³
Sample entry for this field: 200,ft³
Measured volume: 57598.31,ft³
